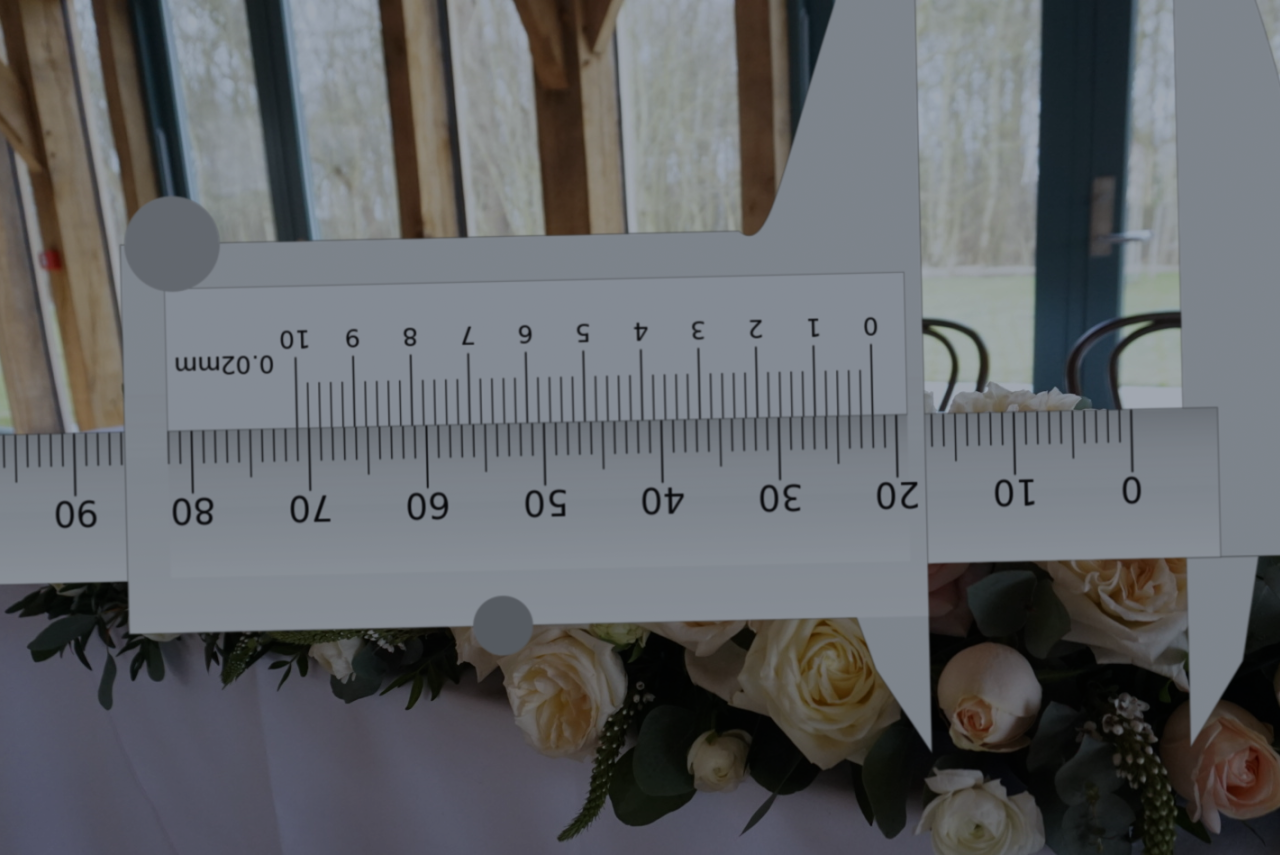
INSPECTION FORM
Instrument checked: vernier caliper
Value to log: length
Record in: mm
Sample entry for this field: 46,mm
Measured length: 22.0,mm
